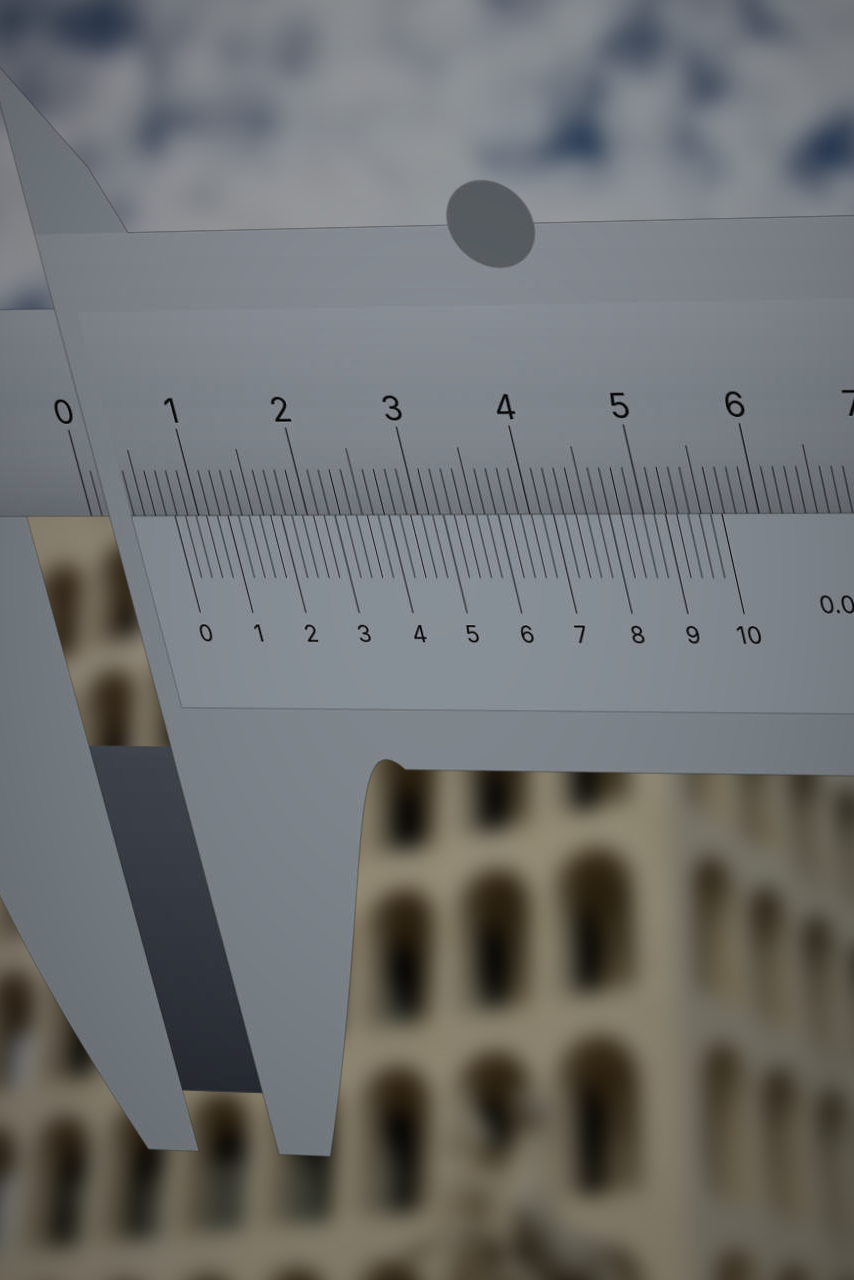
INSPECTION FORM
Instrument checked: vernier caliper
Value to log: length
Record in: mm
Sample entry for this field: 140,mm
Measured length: 7.8,mm
